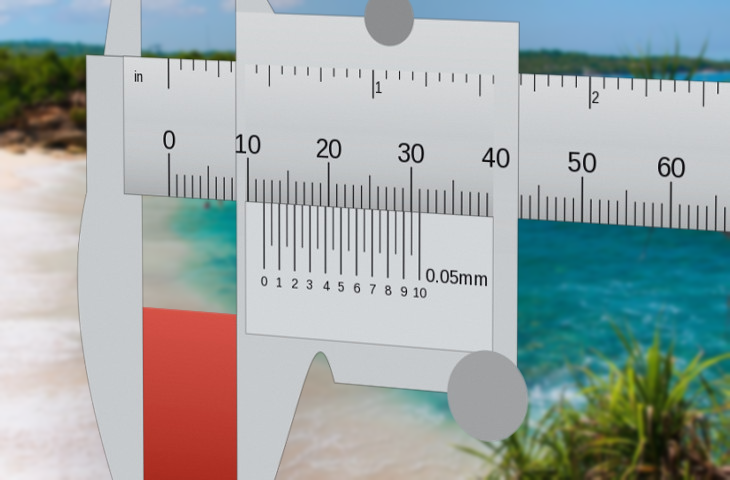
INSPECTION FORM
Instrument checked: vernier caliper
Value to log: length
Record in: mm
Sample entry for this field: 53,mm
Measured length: 12.0,mm
